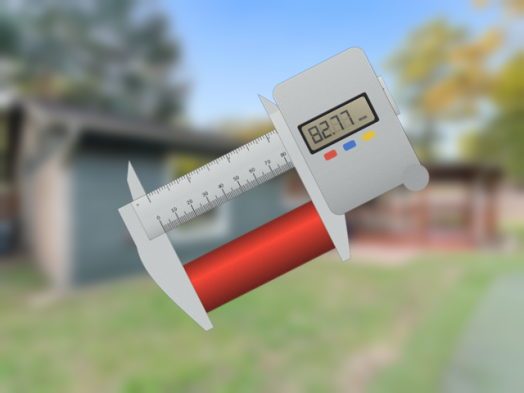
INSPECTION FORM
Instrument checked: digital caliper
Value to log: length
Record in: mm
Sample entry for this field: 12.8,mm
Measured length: 82.77,mm
